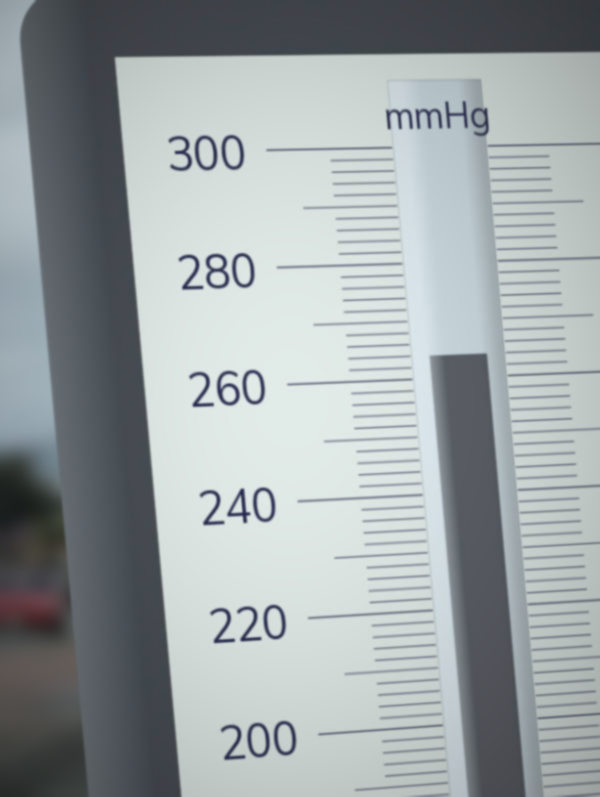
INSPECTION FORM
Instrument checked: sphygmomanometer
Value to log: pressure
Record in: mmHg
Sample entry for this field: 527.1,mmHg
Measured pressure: 264,mmHg
